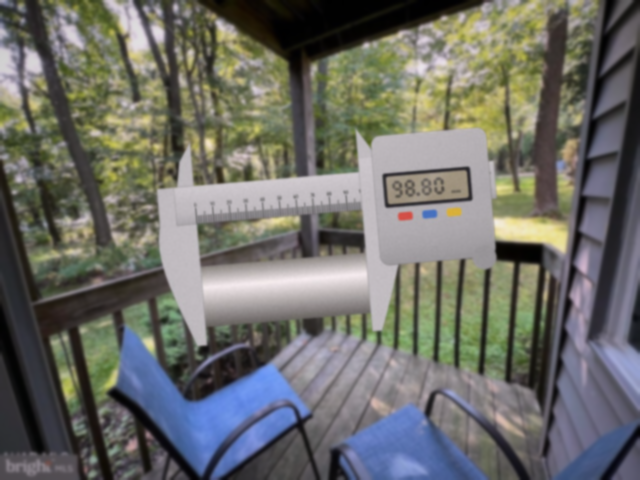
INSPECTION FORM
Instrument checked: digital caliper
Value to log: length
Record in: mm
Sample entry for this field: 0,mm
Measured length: 98.80,mm
